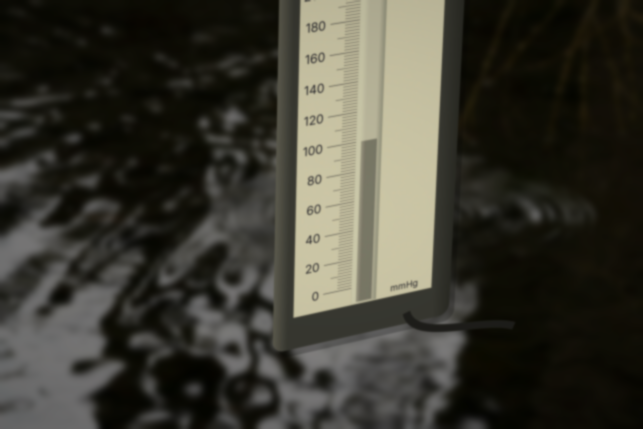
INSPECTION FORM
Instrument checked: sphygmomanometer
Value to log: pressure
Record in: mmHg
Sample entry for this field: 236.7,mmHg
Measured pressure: 100,mmHg
